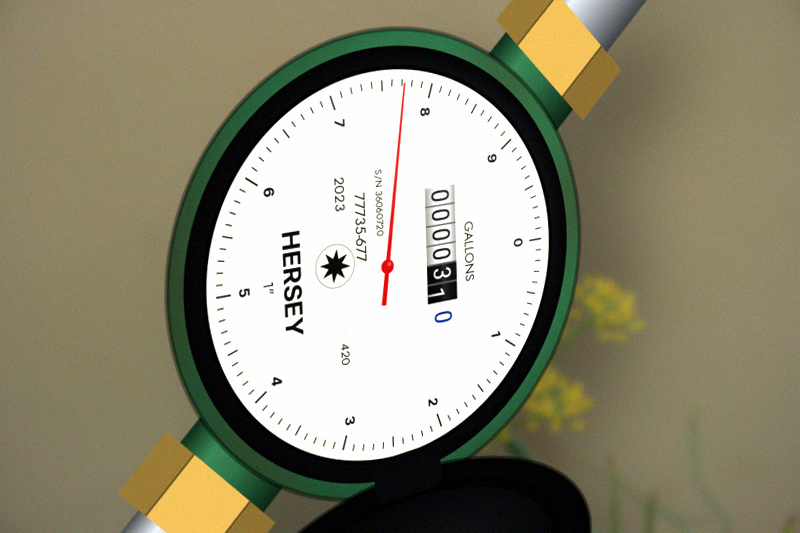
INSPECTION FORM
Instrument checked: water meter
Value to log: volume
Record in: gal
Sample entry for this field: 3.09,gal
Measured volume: 307.7,gal
